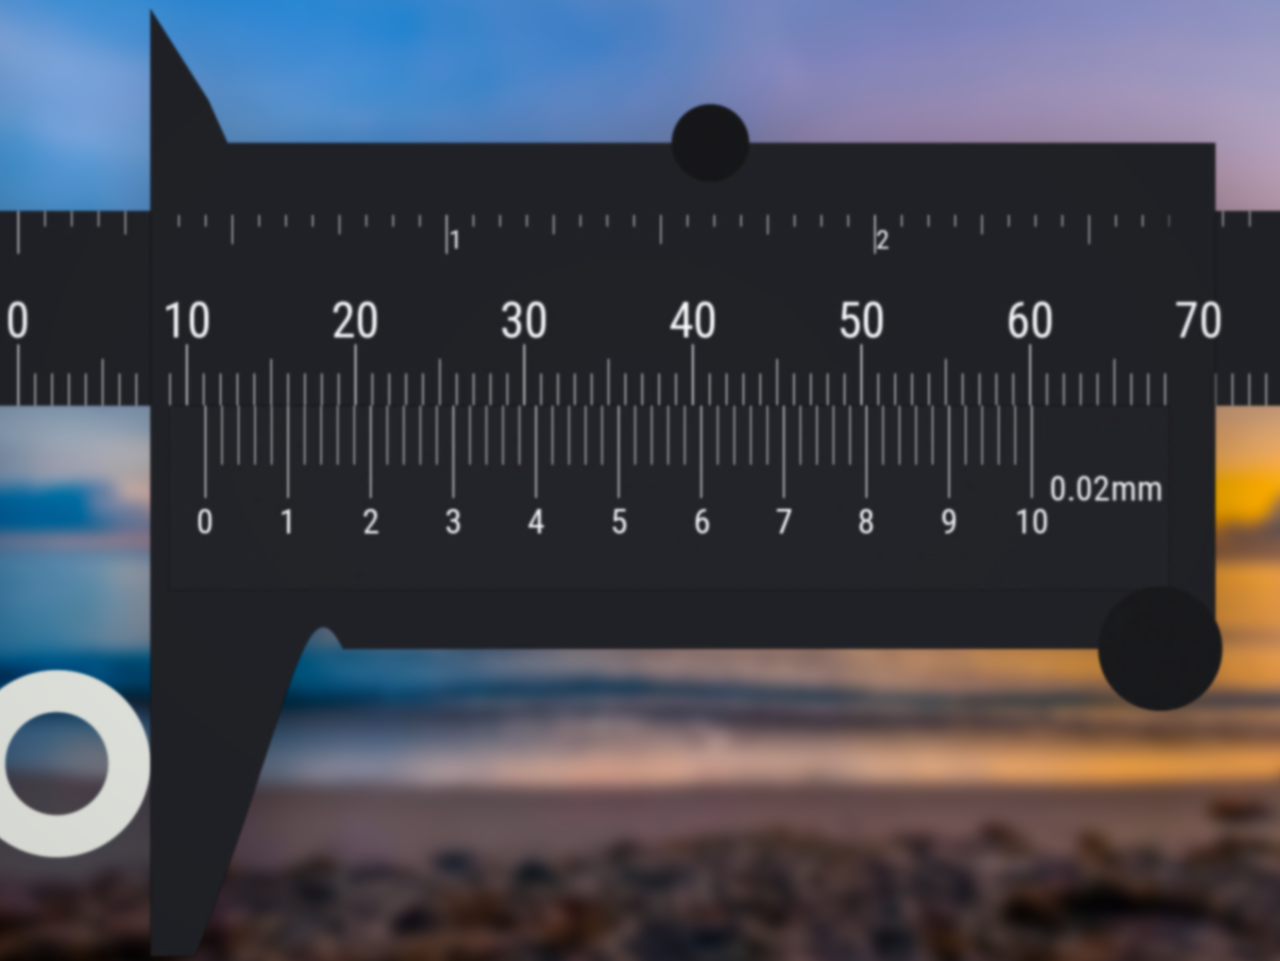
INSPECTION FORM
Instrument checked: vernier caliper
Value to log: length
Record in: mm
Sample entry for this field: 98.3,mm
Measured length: 11.1,mm
